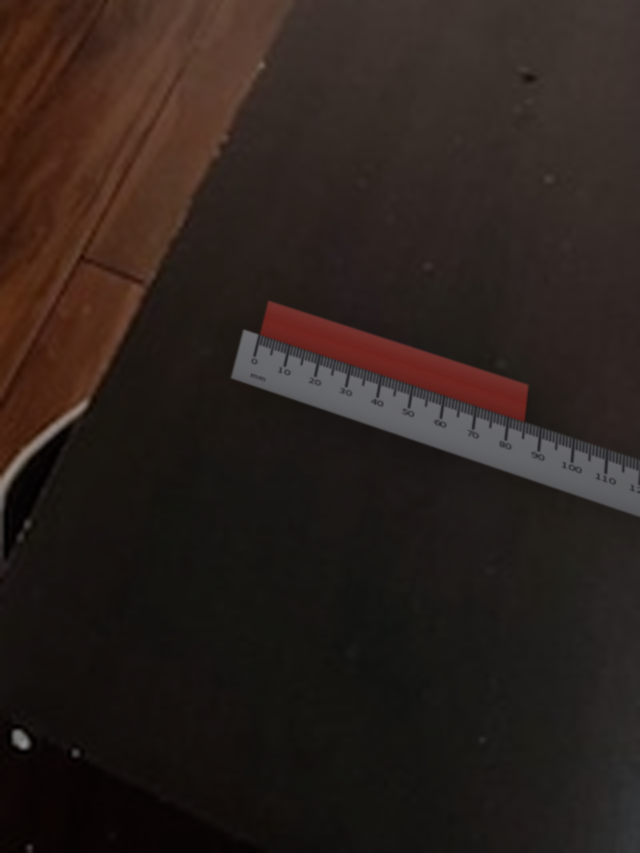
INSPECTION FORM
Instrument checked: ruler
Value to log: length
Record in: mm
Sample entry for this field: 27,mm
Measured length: 85,mm
